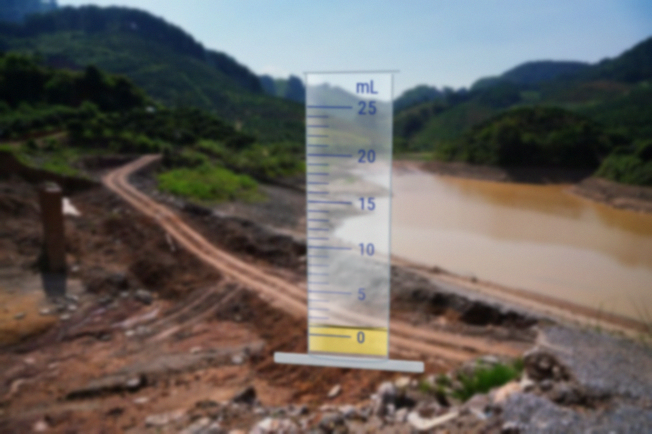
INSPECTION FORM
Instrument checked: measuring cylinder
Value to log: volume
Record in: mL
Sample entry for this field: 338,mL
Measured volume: 1,mL
